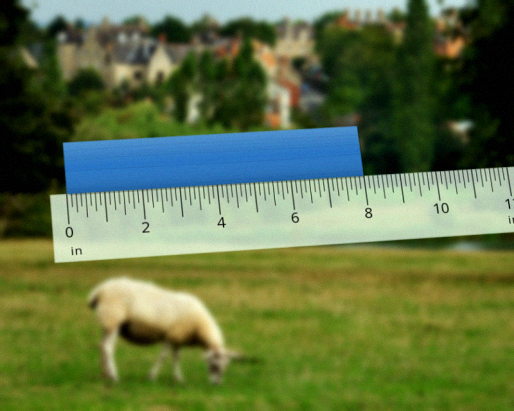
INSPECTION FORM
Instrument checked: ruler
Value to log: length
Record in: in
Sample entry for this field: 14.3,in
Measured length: 8,in
